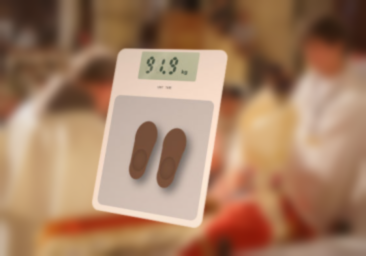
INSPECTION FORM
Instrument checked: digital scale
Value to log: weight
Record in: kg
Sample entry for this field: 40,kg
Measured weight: 91.9,kg
